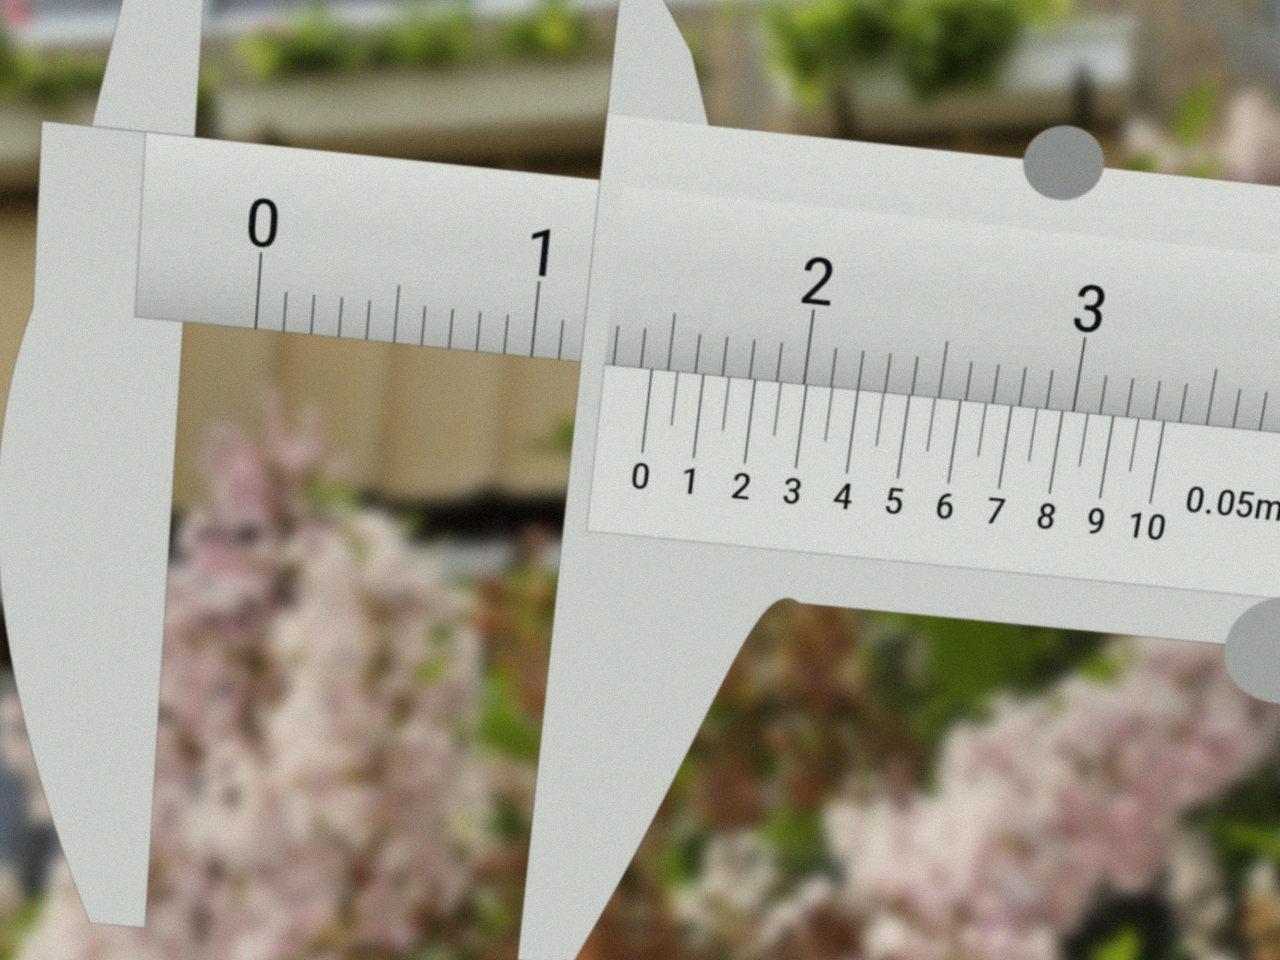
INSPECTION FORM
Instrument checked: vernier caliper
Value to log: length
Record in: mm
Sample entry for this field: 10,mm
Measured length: 14.4,mm
